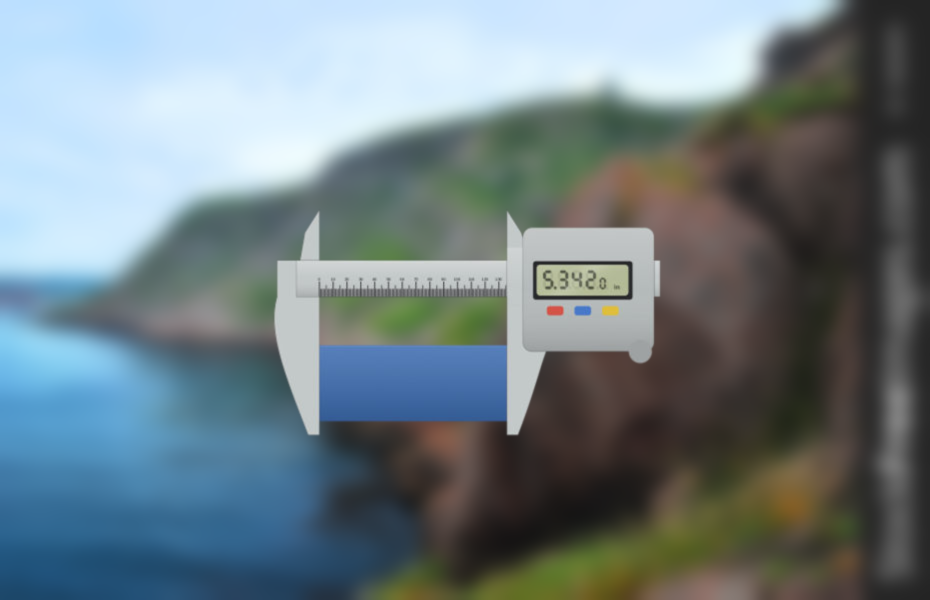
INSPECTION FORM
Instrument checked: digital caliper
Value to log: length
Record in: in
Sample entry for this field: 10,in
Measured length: 5.3420,in
